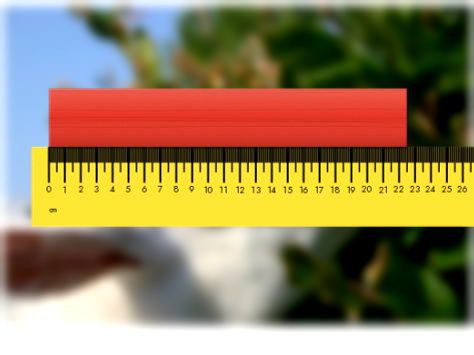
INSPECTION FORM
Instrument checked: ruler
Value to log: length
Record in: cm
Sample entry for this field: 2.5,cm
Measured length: 22.5,cm
